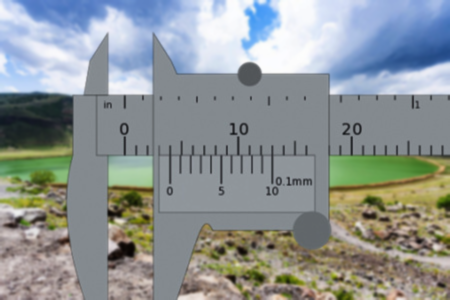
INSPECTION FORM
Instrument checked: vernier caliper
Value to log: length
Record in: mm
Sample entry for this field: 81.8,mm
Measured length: 4.0,mm
